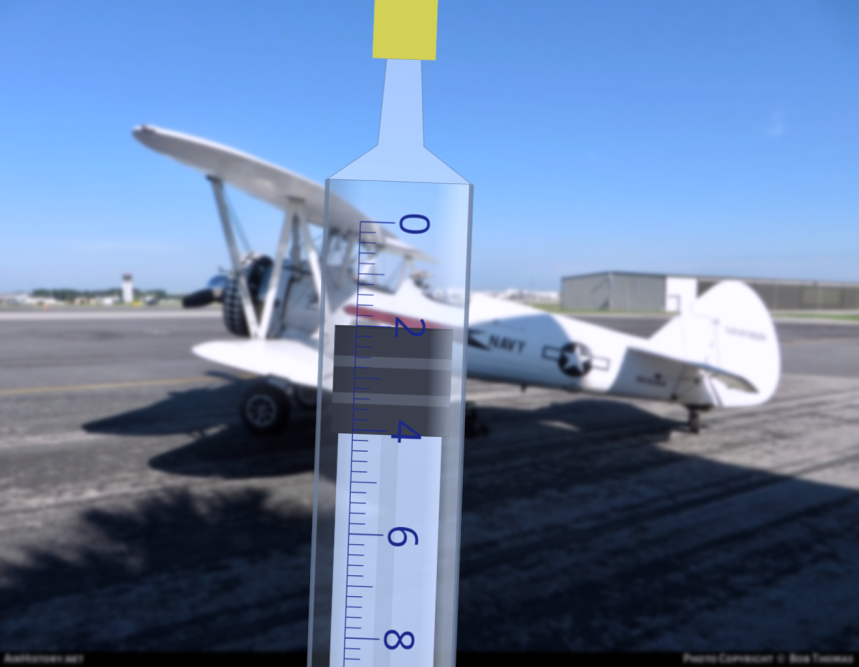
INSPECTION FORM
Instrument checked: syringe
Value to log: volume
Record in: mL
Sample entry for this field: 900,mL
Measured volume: 2,mL
